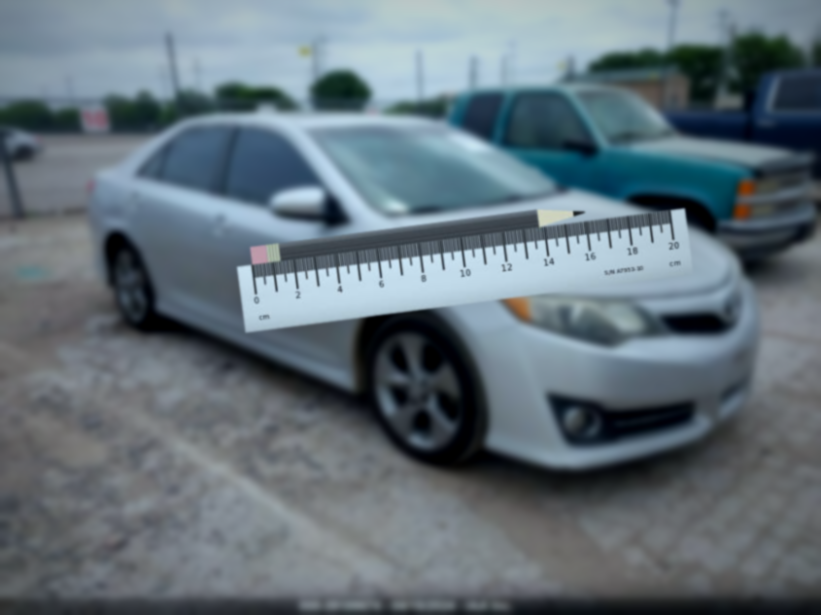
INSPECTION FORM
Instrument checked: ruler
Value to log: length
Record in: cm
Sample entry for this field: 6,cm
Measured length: 16,cm
